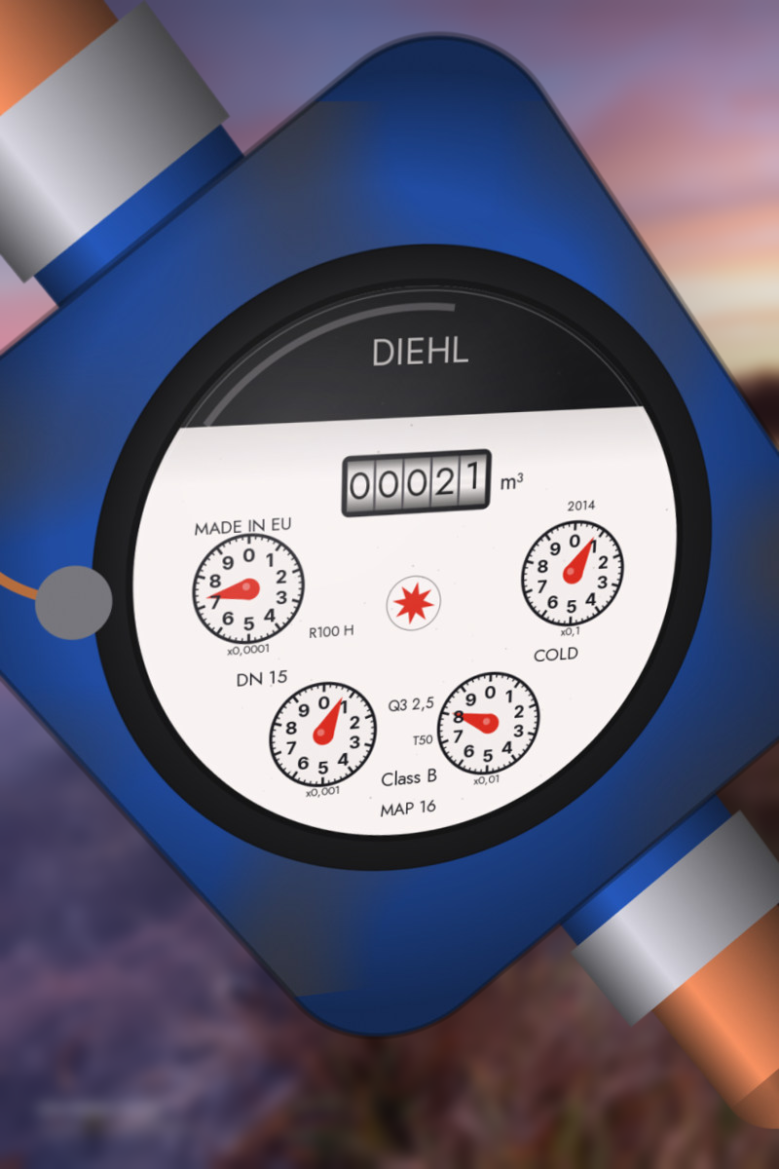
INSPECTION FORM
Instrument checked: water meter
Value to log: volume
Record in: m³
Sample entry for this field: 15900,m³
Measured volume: 21.0807,m³
